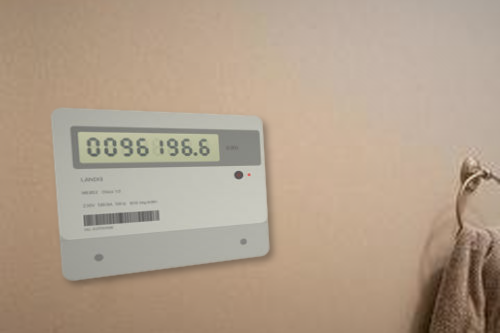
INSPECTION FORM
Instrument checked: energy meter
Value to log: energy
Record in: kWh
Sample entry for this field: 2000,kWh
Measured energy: 96196.6,kWh
